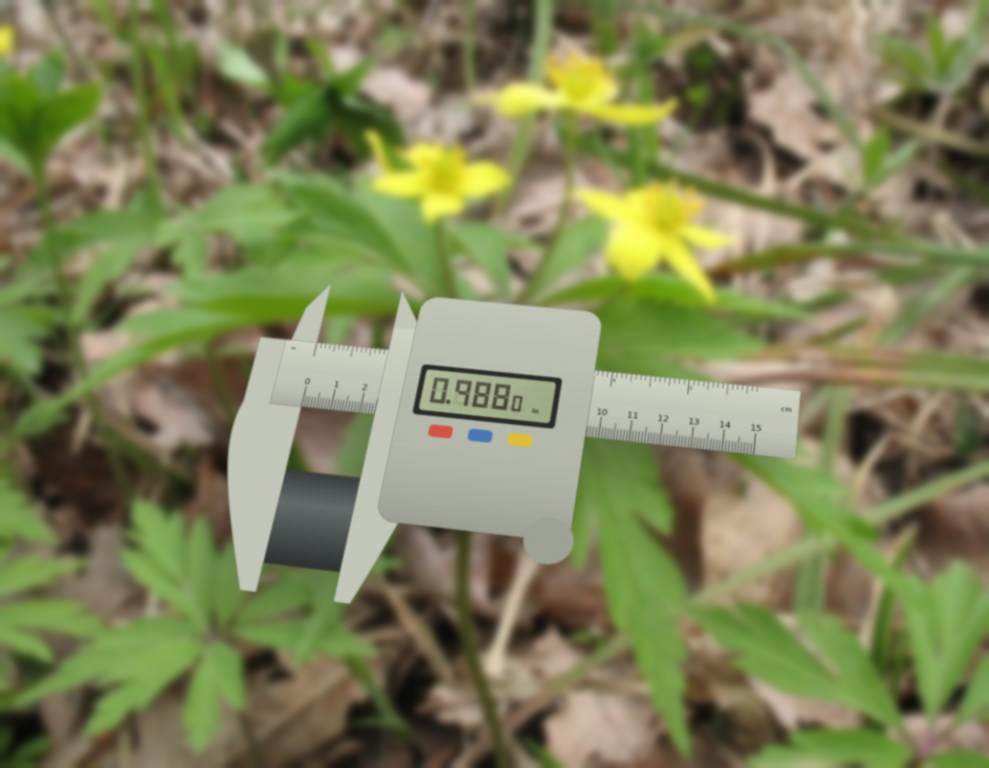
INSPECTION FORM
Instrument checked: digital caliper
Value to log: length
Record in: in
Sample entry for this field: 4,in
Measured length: 0.9880,in
